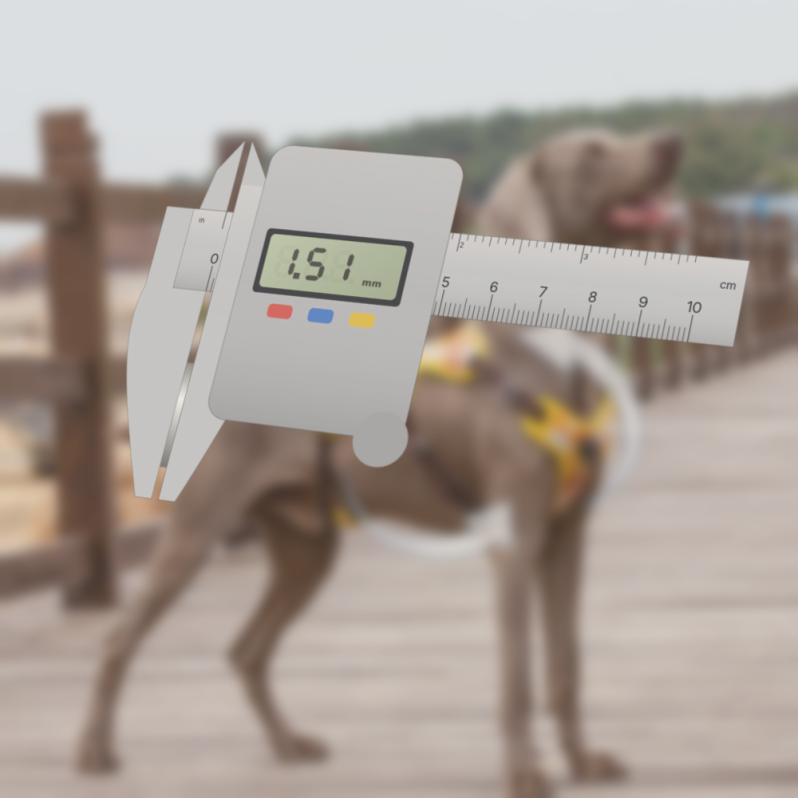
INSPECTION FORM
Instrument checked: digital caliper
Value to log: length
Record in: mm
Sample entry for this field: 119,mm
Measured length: 1.51,mm
